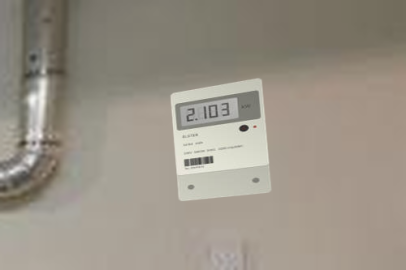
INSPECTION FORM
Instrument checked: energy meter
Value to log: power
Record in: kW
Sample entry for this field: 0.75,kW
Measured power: 2.103,kW
